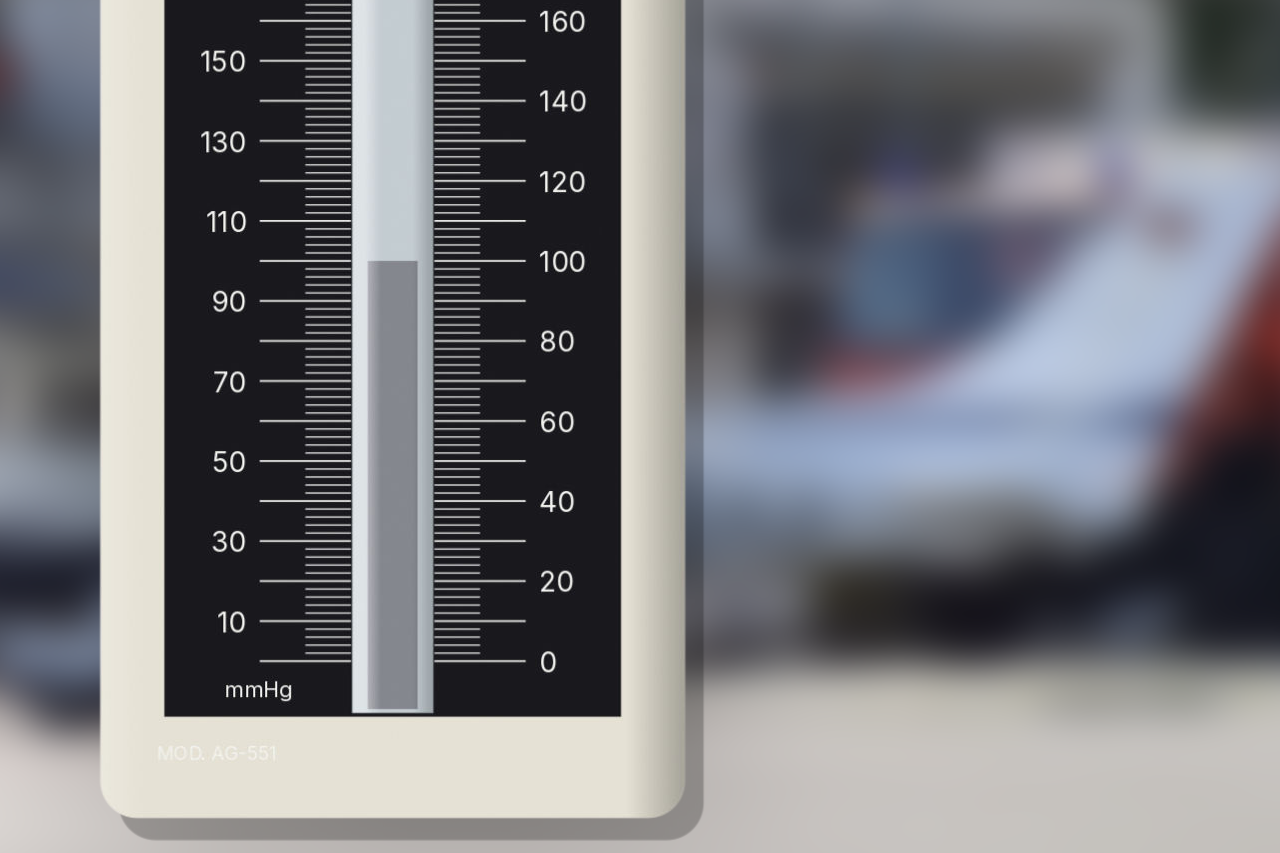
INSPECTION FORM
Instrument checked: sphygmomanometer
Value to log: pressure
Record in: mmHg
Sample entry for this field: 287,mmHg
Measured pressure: 100,mmHg
